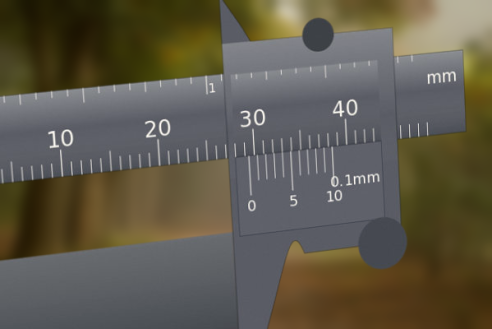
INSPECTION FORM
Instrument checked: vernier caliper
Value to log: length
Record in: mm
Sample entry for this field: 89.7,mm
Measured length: 29.4,mm
